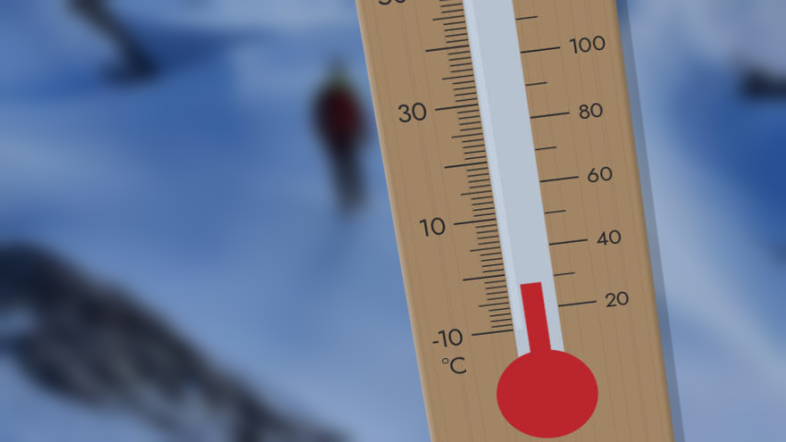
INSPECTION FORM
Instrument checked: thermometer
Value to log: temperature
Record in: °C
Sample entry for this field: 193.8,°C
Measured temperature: -2,°C
